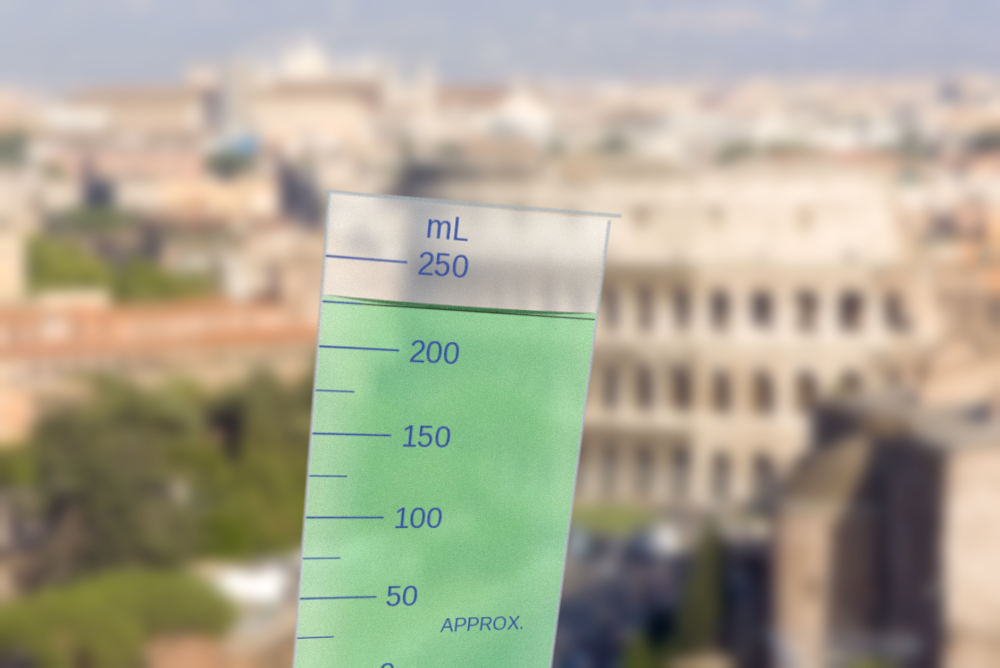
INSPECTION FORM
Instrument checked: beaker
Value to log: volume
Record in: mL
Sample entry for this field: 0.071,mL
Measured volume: 225,mL
